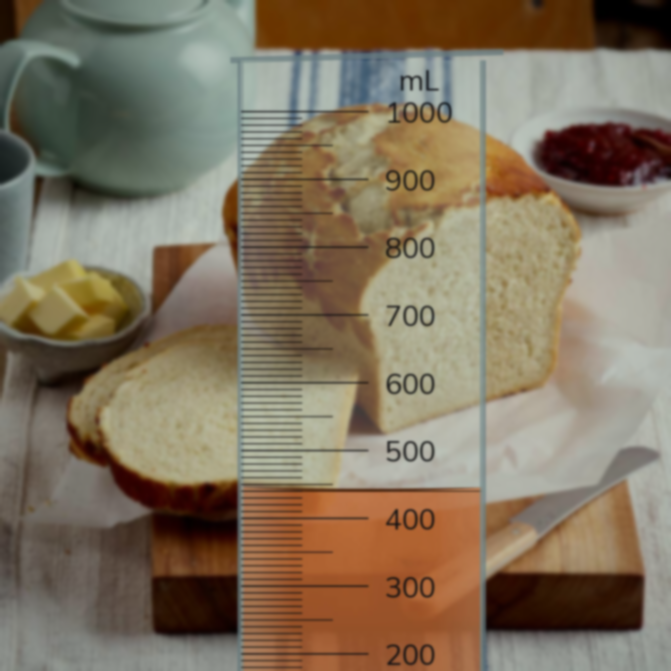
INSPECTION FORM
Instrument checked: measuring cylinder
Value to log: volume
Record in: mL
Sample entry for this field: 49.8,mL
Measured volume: 440,mL
